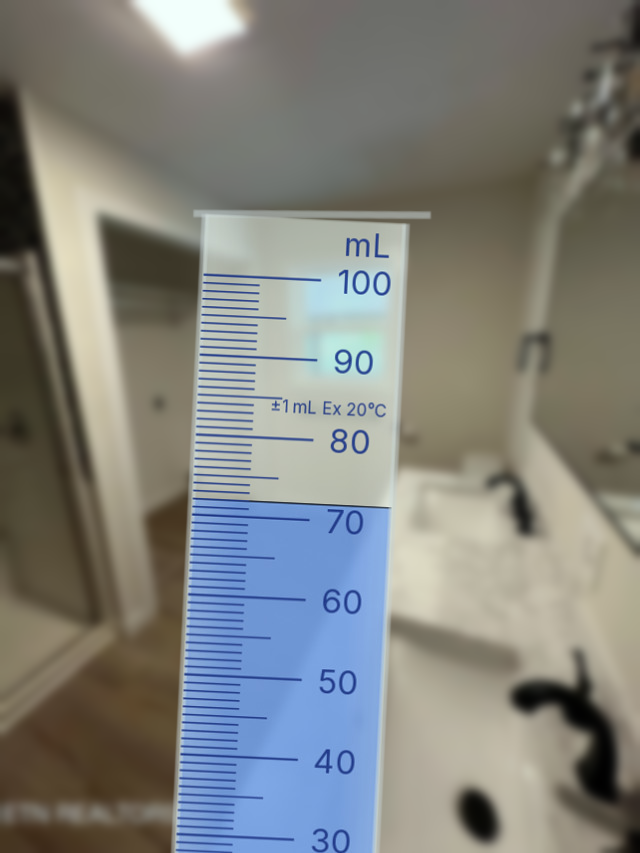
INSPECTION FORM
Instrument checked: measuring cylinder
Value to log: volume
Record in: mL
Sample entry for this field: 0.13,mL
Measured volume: 72,mL
